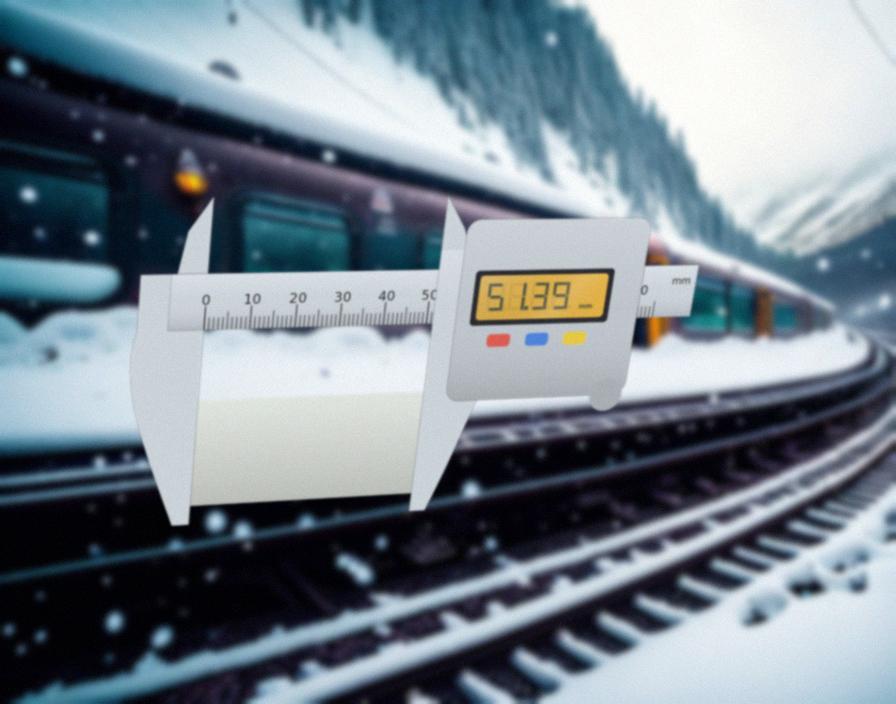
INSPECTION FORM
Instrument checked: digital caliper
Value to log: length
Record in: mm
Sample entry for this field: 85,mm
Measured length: 51.39,mm
